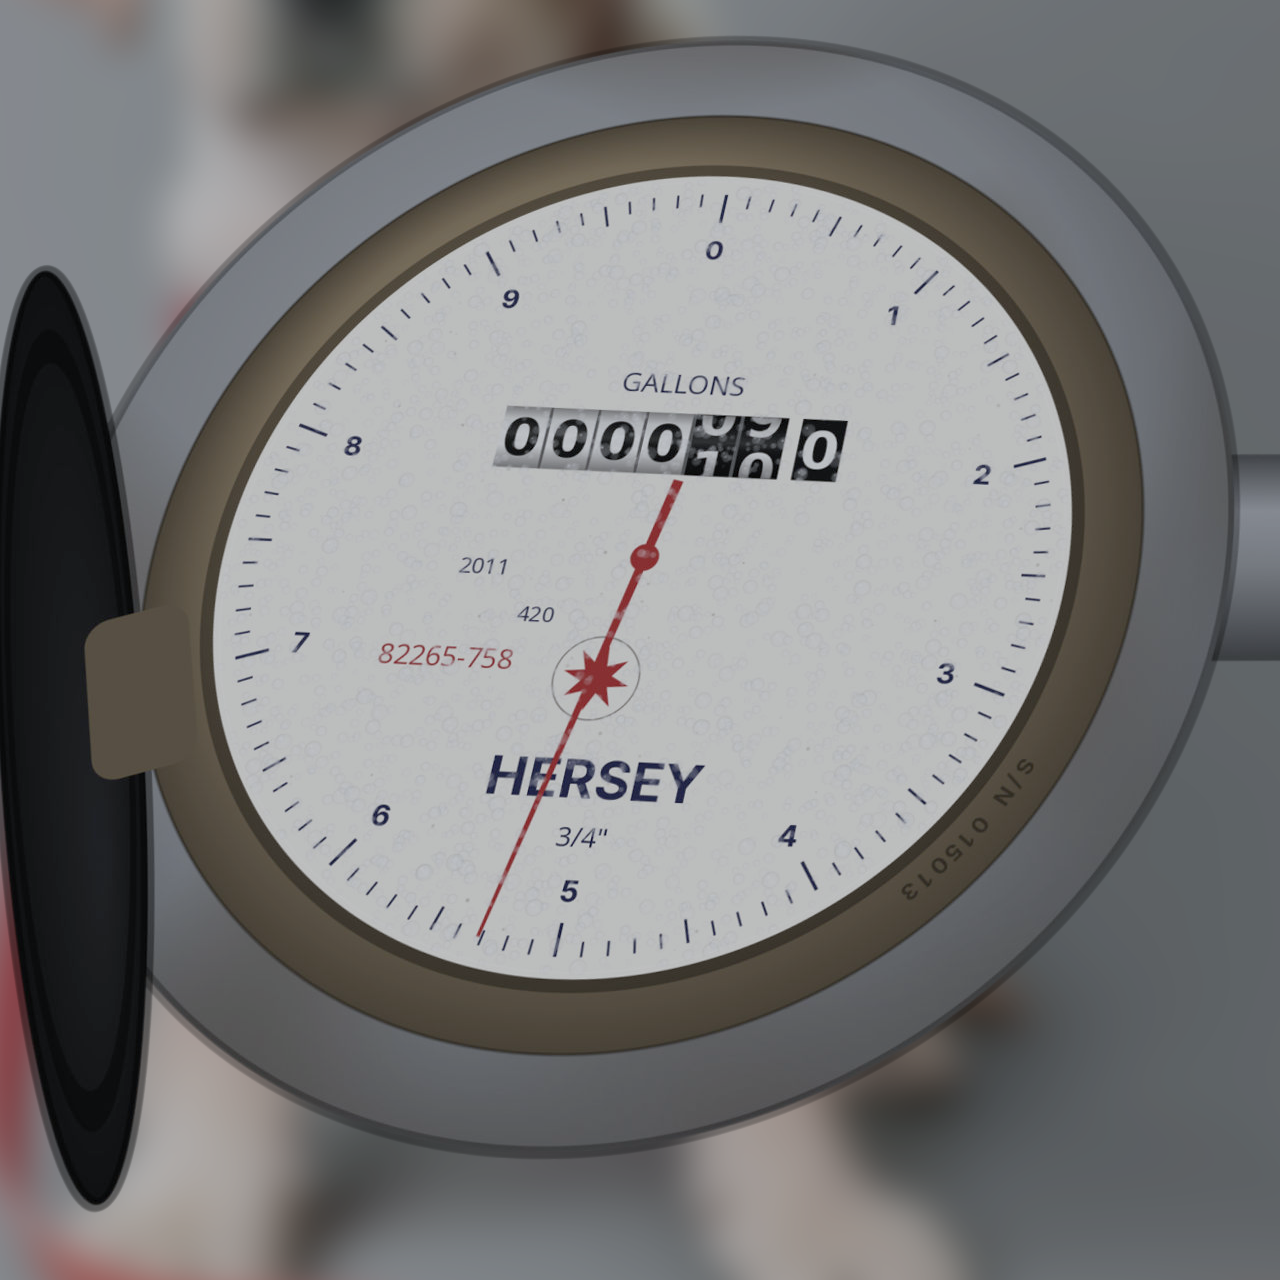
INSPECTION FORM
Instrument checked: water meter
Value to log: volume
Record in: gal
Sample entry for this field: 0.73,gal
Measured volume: 95.3,gal
